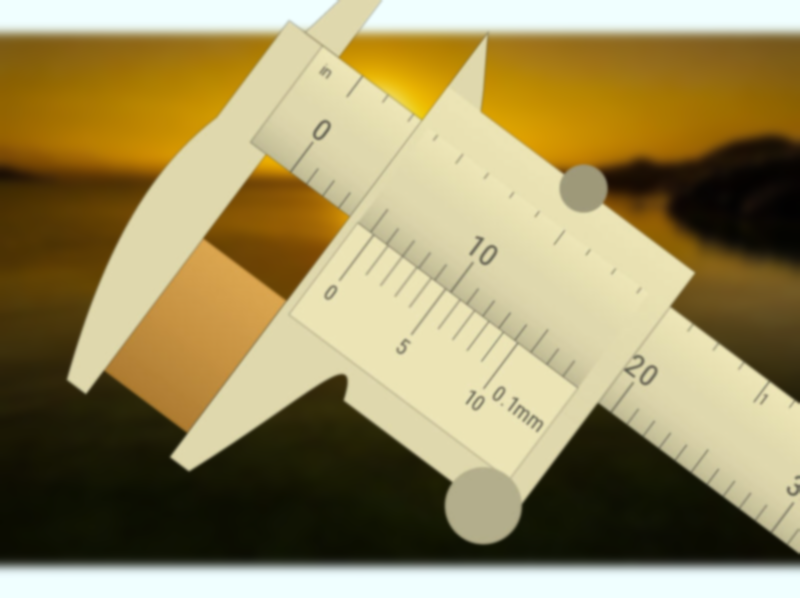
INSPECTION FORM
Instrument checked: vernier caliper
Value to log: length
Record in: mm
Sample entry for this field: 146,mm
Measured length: 5.2,mm
